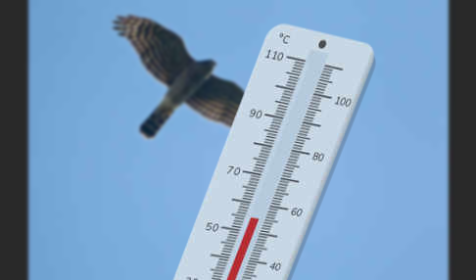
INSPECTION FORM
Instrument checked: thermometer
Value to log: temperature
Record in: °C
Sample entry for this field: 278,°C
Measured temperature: 55,°C
